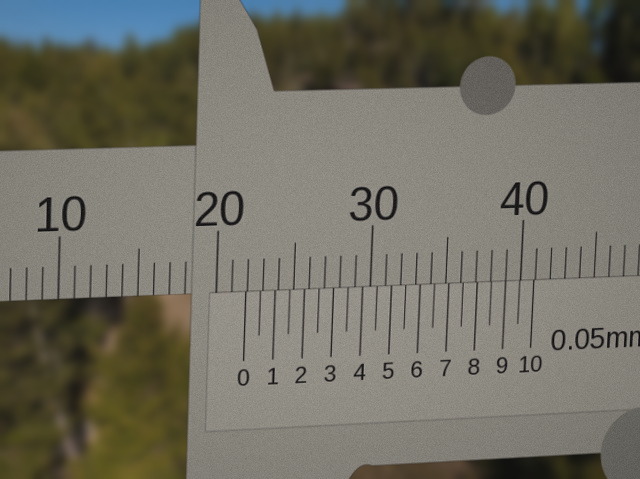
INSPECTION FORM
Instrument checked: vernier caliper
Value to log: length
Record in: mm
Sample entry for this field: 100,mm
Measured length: 21.9,mm
